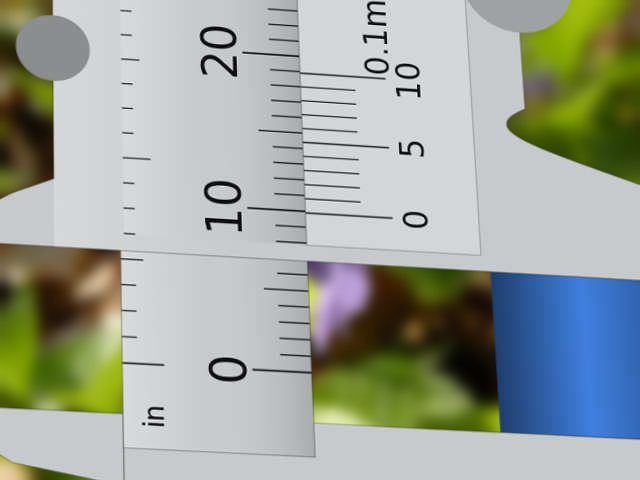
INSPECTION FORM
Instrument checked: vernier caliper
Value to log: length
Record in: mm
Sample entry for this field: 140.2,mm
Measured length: 9.9,mm
